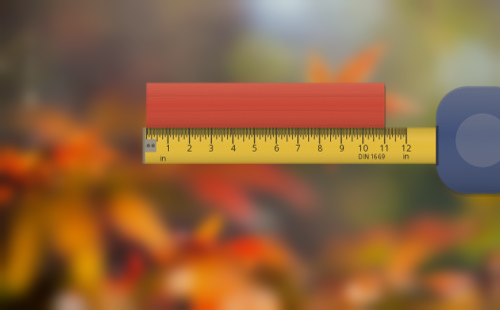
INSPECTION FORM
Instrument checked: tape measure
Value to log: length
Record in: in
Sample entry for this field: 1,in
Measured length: 11,in
